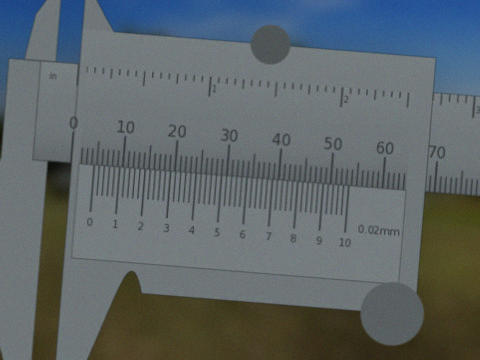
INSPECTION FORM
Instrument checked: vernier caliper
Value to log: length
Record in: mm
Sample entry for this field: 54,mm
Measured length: 4.5,mm
